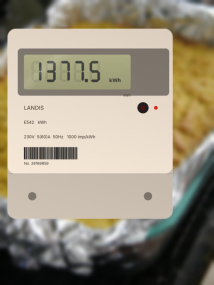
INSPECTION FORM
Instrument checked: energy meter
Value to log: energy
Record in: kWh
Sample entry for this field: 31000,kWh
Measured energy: 1377.5,kWh
